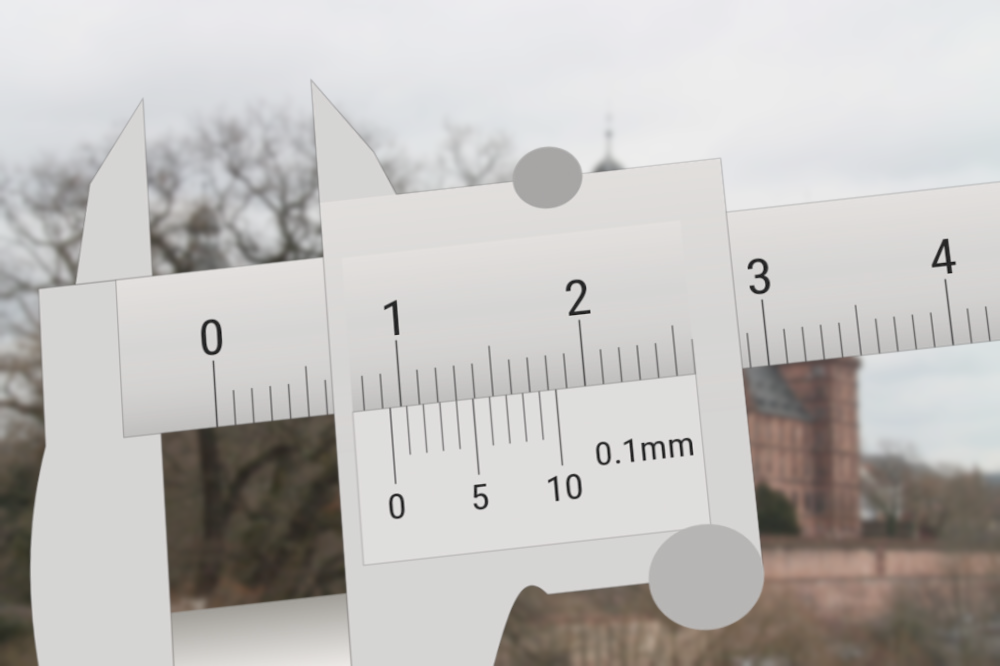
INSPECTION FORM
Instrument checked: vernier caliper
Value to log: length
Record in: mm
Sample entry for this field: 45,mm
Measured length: 9.4,mm
